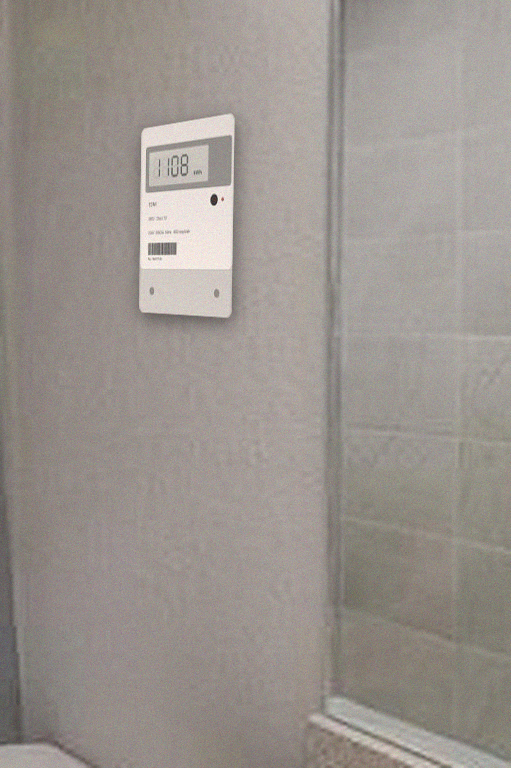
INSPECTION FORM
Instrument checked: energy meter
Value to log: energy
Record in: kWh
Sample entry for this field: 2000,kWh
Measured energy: 1108,kWh
